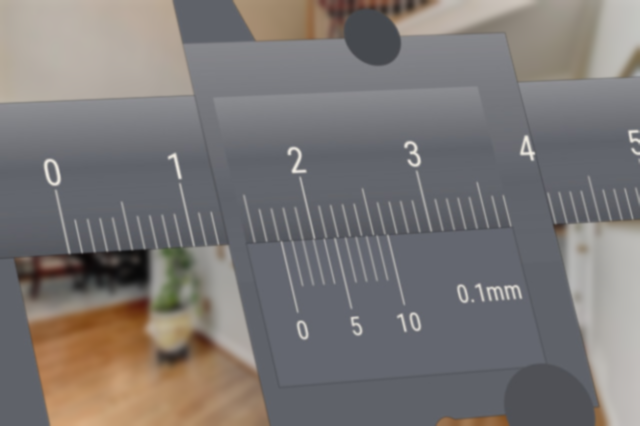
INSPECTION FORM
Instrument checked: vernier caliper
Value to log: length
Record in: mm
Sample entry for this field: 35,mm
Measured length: 17.2,mm
